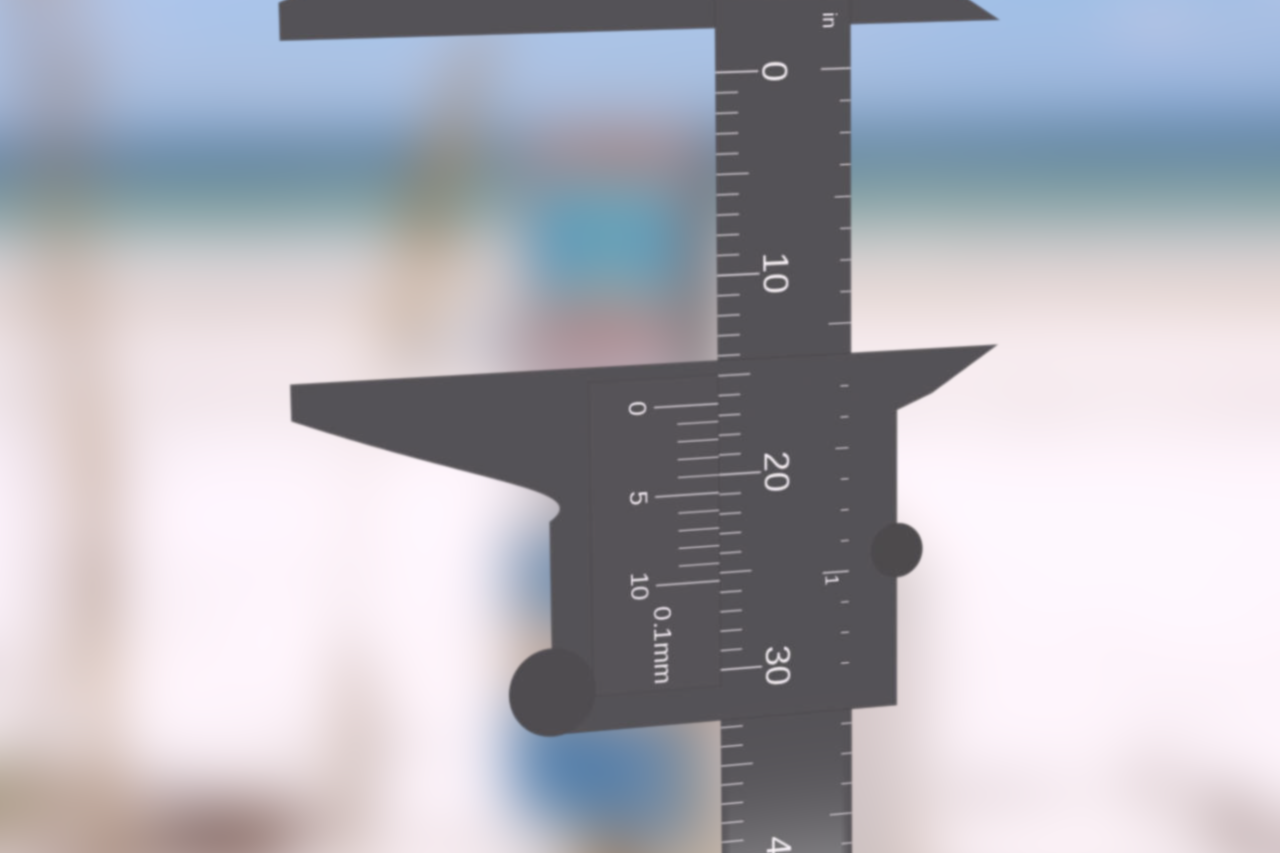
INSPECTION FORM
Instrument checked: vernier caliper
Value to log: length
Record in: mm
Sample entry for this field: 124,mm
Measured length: 16.4,mm
